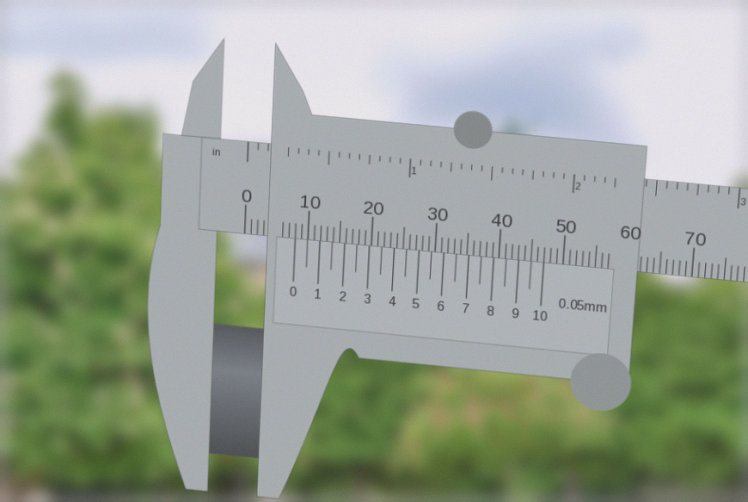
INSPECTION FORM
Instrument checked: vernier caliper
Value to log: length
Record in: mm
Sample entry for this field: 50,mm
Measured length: 8.0,mm
